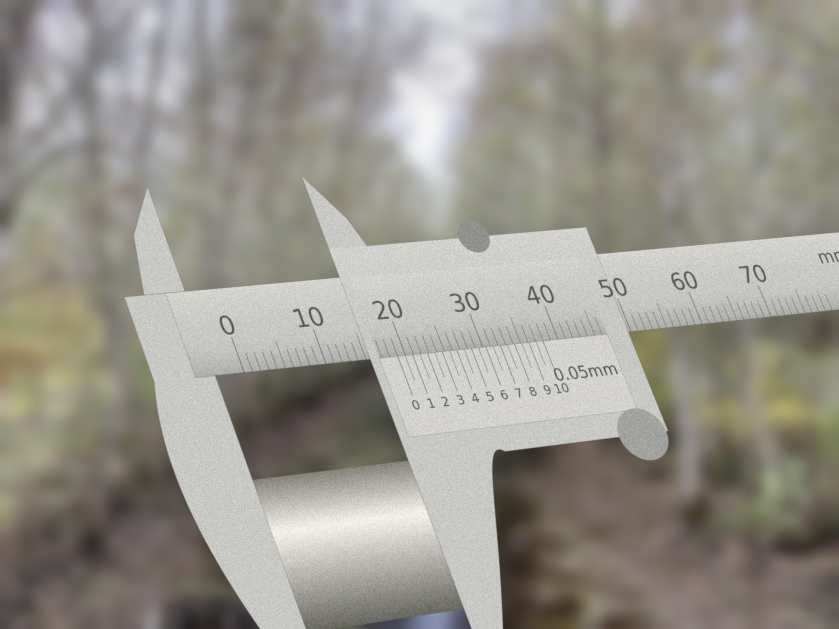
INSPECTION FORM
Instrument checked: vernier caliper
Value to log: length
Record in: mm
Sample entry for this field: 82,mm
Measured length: 19.0,mm
